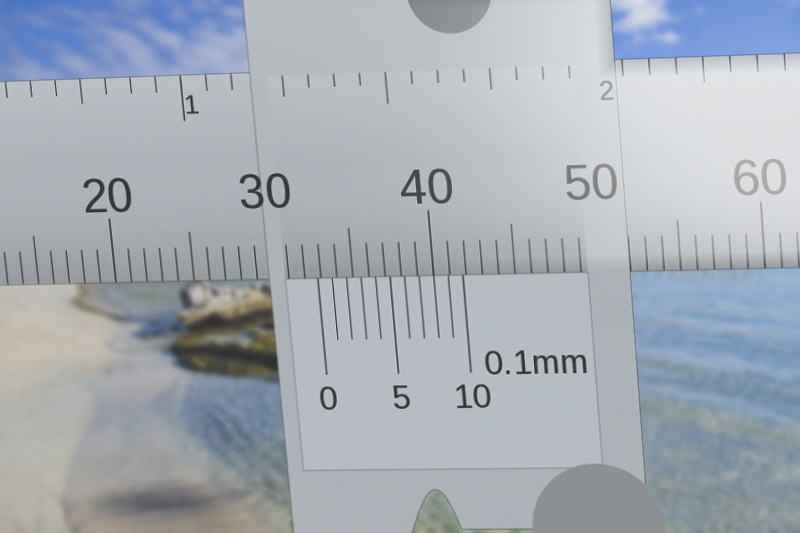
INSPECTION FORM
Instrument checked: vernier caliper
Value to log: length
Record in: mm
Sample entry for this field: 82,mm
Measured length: 32.8,mm
